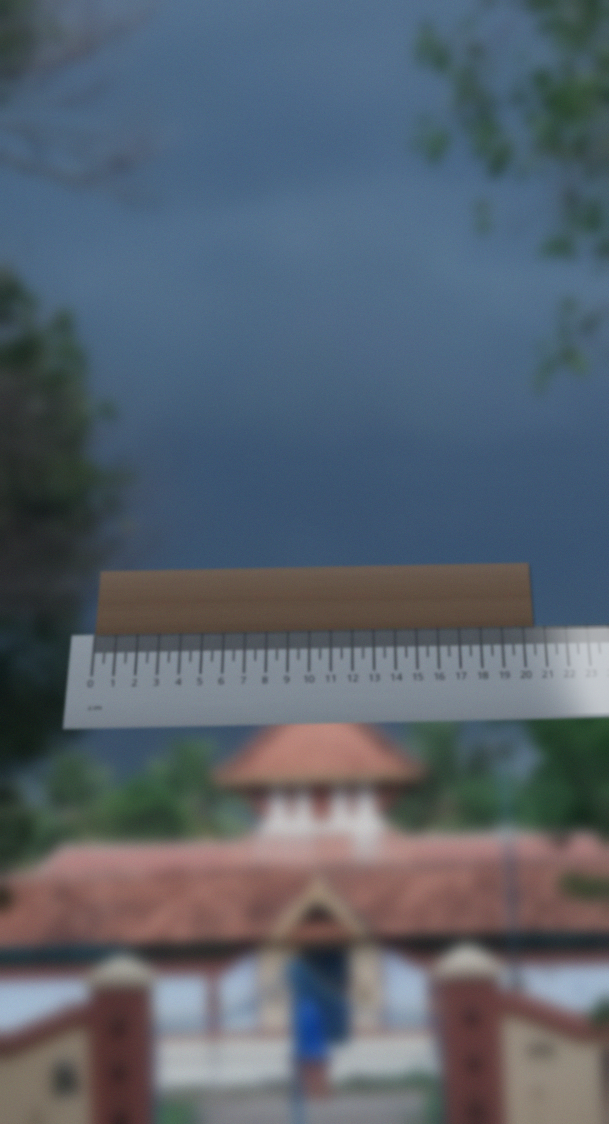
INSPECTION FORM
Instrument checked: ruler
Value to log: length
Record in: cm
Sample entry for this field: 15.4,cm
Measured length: 20.5,cm
